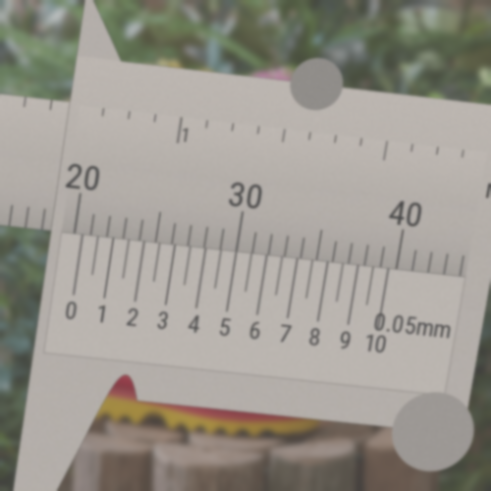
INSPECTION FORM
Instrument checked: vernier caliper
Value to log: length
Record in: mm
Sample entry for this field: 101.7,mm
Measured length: 20.5,mm
